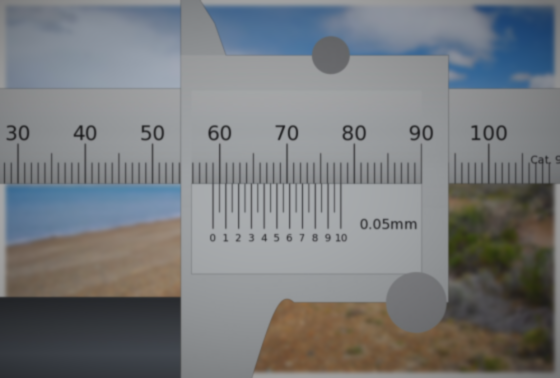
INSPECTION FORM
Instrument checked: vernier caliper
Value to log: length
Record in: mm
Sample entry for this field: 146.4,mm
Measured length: 59.0,mm
